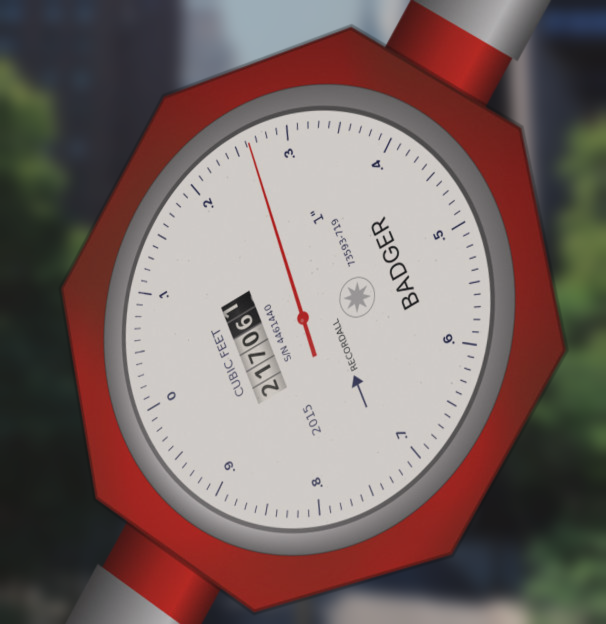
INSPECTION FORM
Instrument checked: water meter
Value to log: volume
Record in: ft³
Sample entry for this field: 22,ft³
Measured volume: 217061.26,ft³
